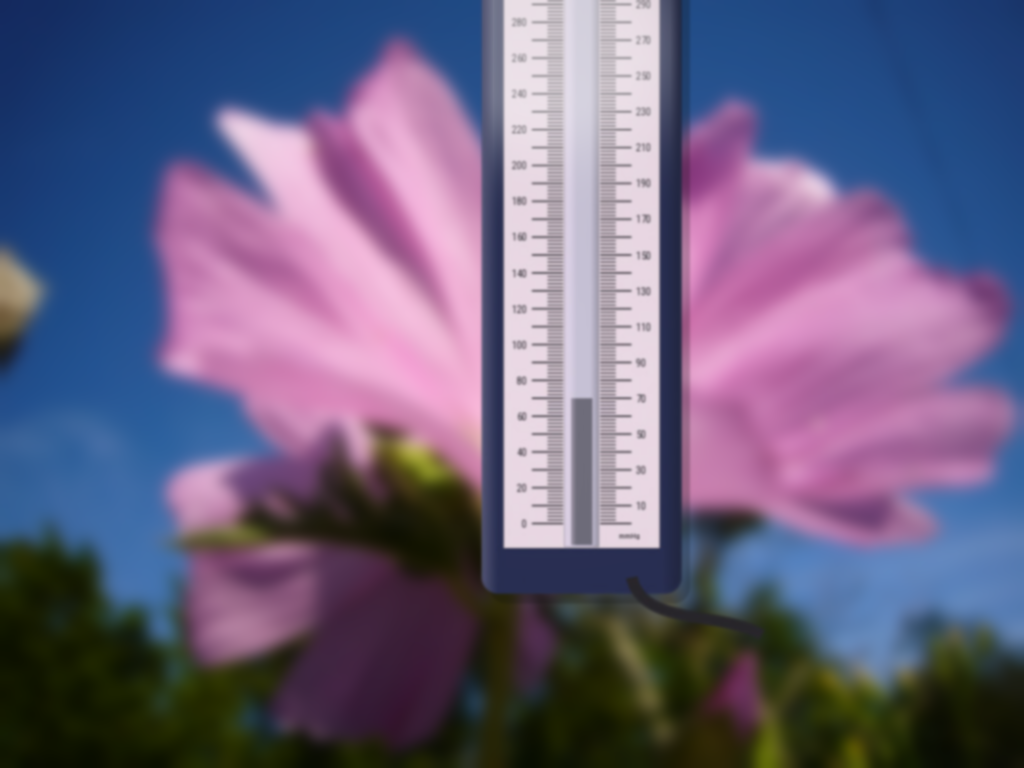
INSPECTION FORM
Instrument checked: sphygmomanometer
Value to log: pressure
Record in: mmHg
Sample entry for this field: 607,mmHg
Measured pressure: 70,mmHg
